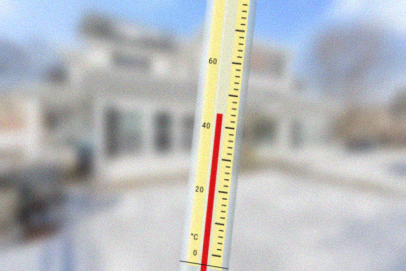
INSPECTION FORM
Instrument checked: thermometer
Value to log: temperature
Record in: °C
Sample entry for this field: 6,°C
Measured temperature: 44,°C
